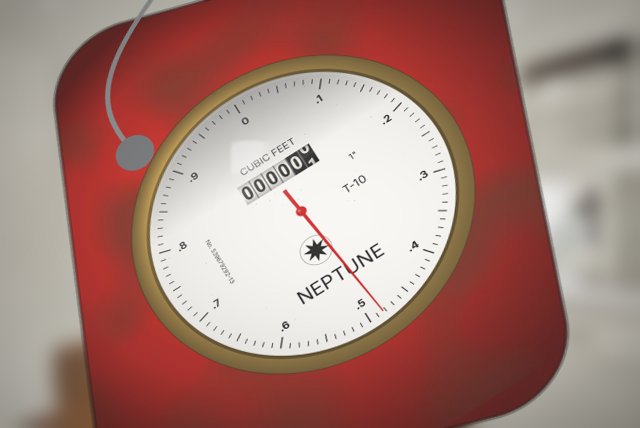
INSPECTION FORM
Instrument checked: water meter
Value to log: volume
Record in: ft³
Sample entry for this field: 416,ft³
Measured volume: 0.48,ft³
